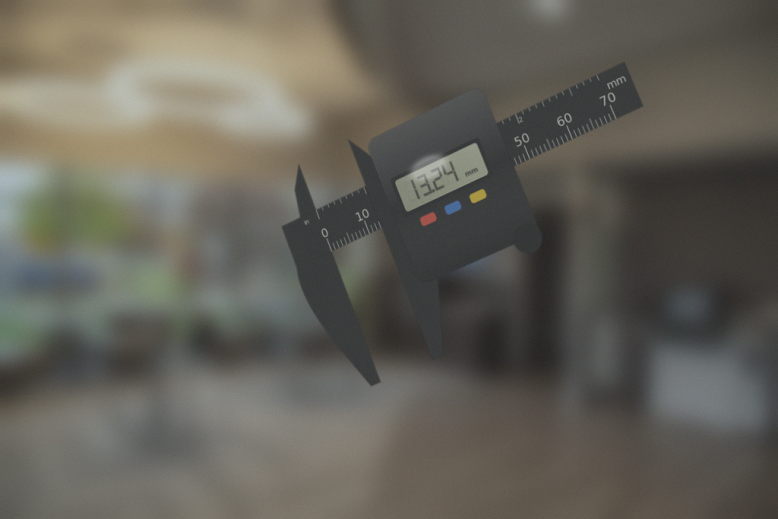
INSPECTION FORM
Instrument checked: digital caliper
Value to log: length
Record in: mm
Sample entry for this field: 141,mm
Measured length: 13.24,mm
